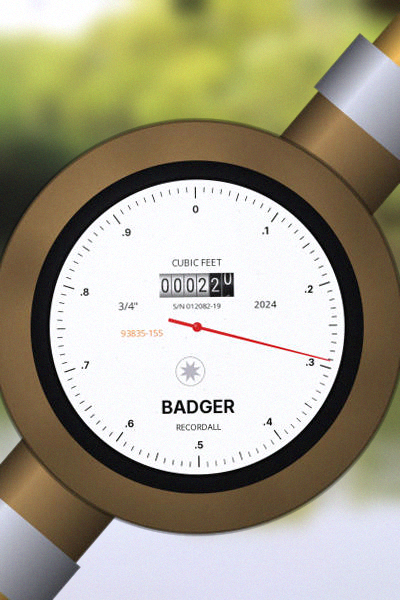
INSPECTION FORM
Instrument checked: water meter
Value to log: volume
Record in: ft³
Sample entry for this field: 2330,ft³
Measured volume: 220.29,ft³
